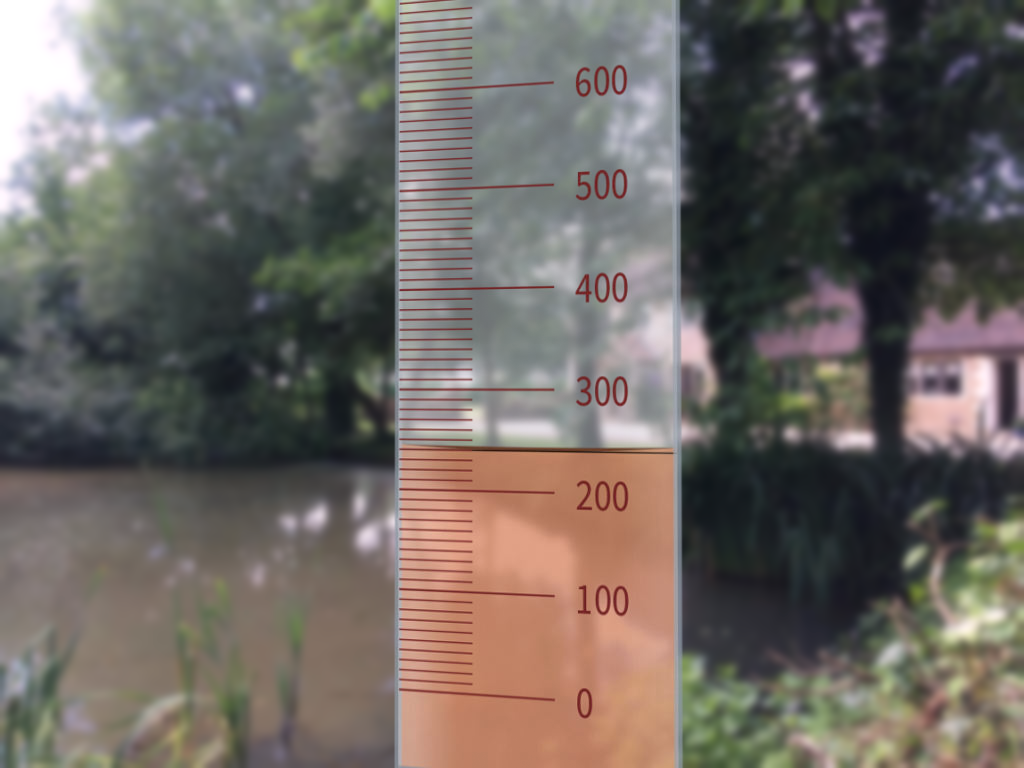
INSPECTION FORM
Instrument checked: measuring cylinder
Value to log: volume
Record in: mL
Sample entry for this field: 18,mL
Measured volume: 240,mL
